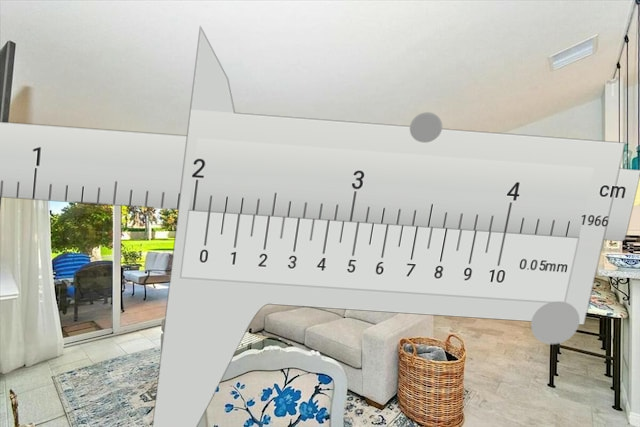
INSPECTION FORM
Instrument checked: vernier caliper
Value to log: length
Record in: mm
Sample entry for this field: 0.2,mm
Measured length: 21.0,mm
